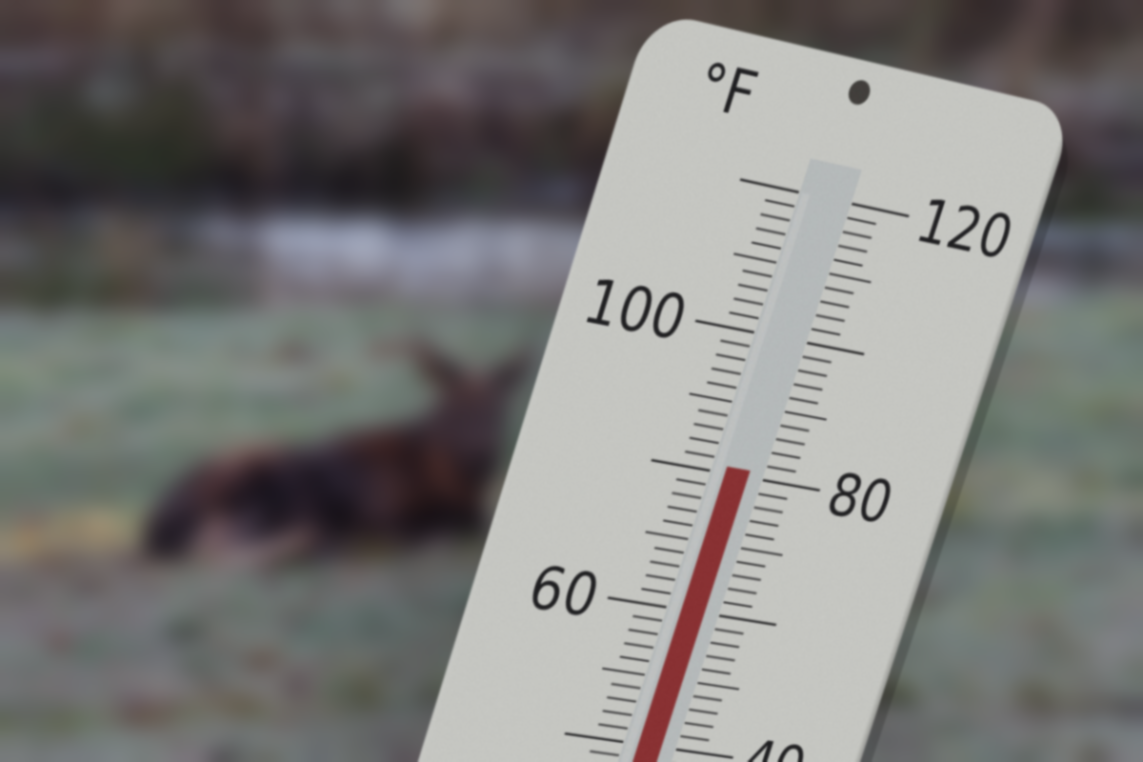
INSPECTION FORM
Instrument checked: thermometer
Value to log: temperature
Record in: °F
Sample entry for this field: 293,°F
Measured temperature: 81,°F
